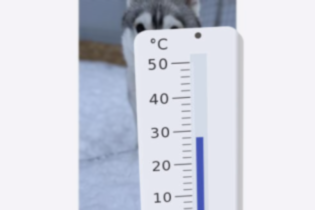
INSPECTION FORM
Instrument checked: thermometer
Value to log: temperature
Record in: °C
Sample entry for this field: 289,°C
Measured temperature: 28,°C
